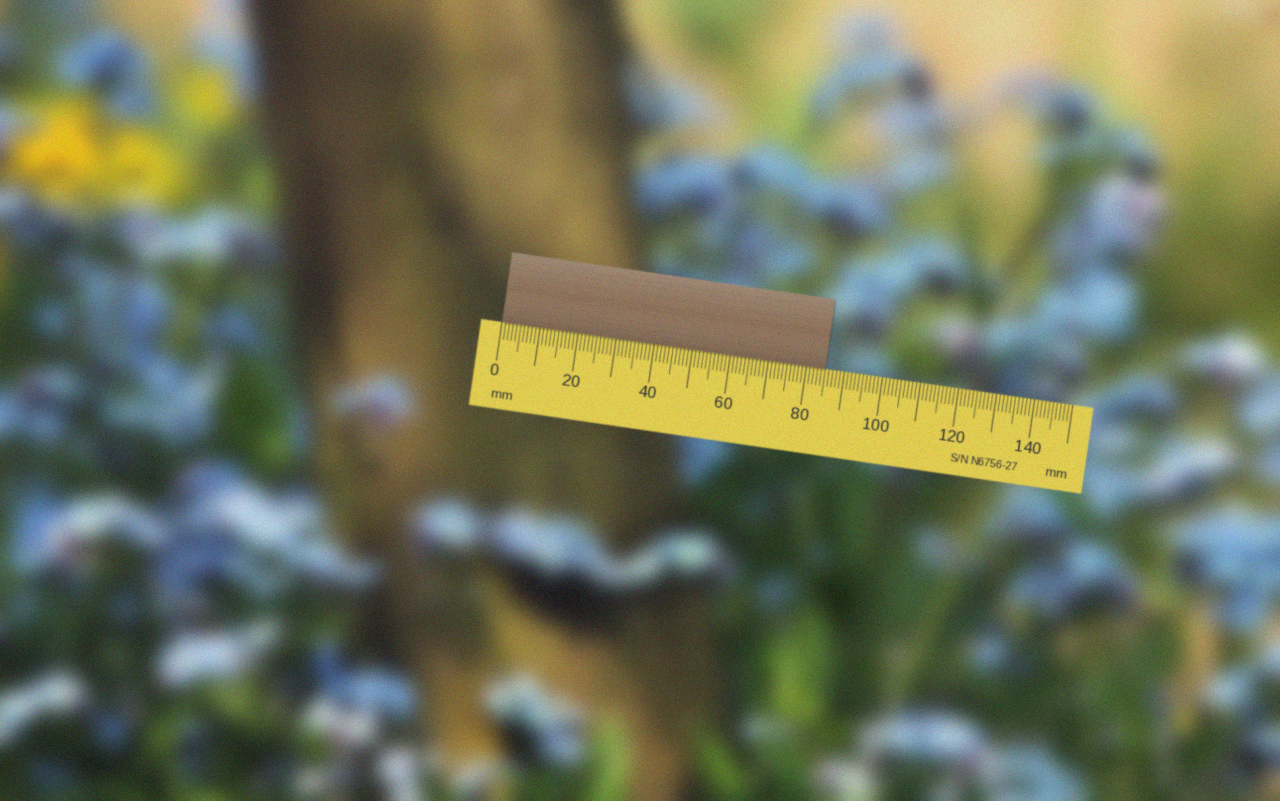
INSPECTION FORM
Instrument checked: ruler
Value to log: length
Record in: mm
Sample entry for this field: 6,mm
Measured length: 85,mm
